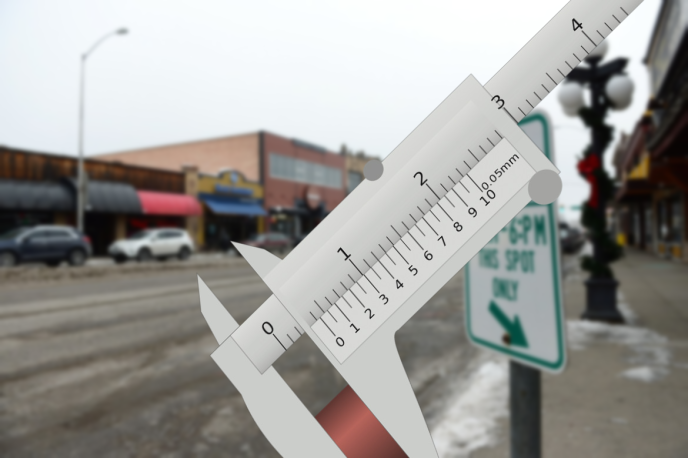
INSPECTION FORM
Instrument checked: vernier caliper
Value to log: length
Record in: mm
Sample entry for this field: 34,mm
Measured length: 4.4,mm
